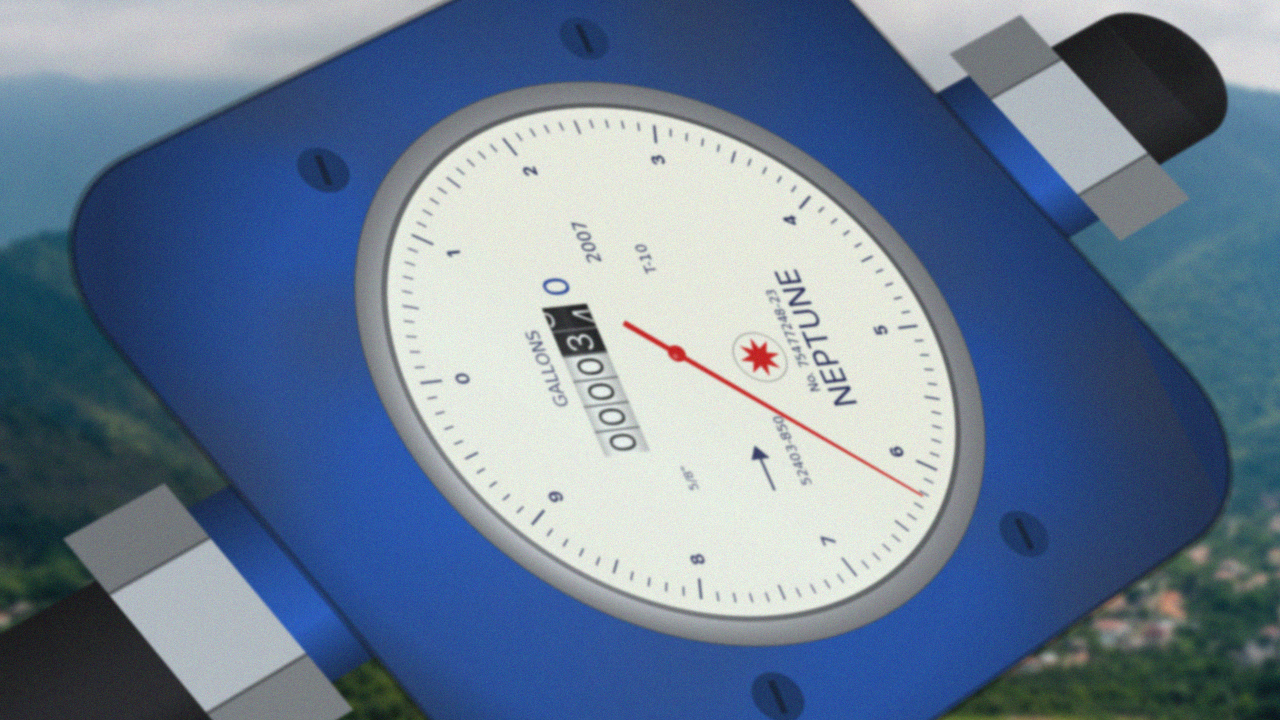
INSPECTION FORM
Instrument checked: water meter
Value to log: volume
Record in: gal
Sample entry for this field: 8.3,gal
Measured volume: 336.2,gal
